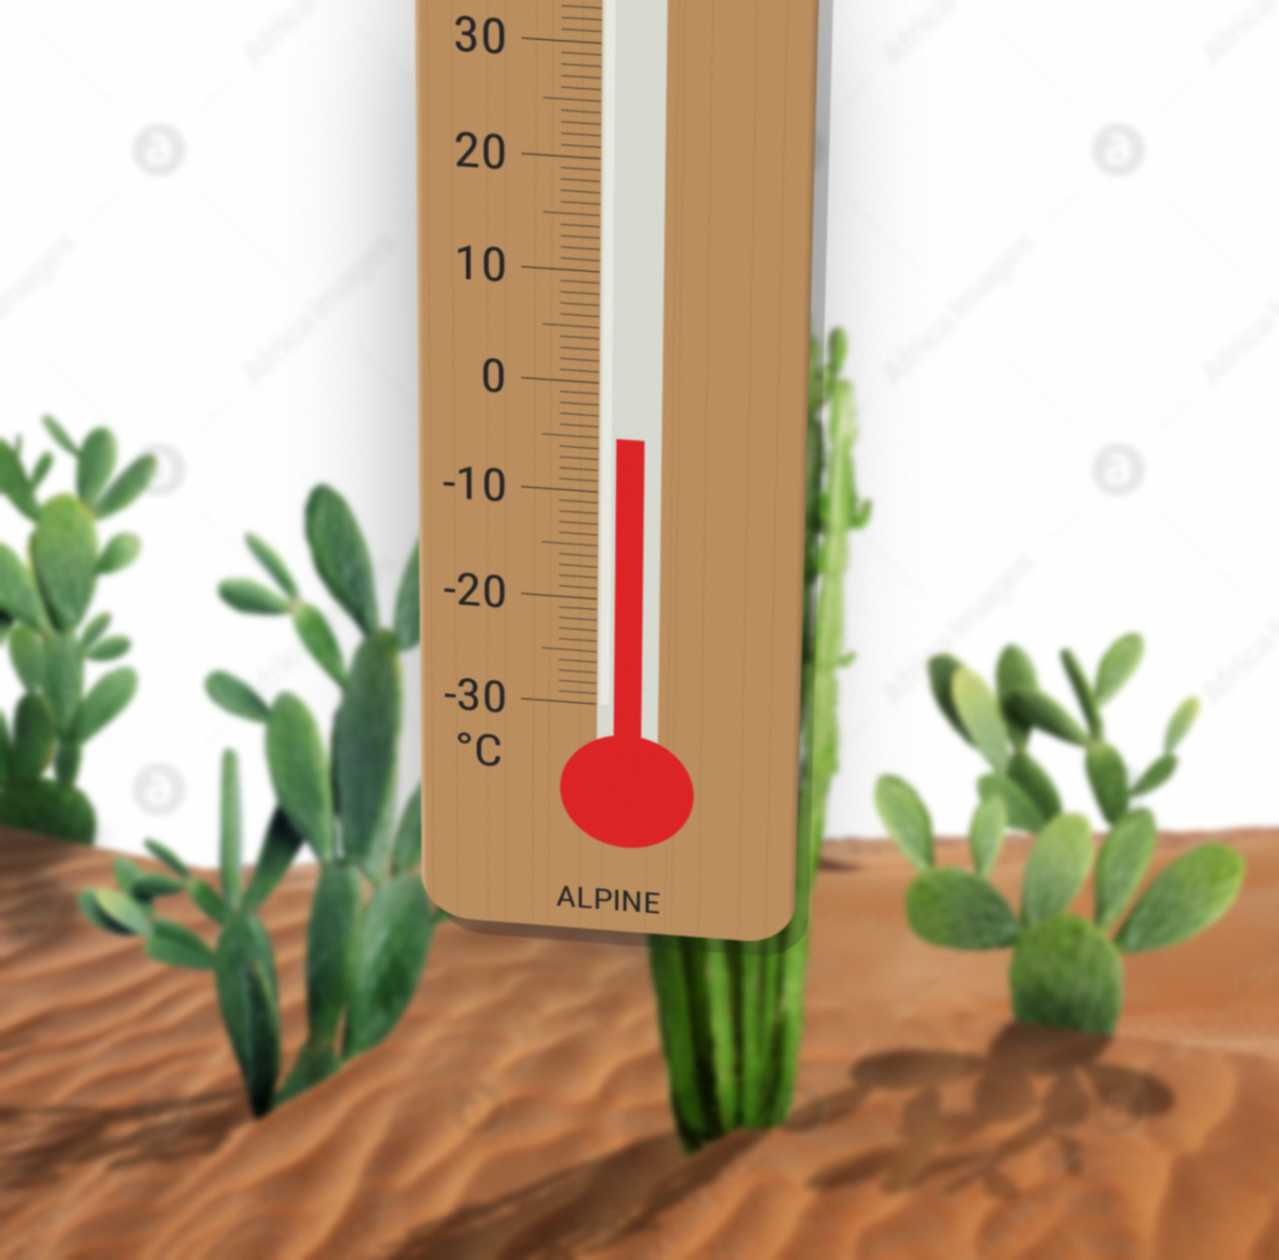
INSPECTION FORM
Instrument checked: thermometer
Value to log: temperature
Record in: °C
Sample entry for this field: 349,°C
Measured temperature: -5,°C
